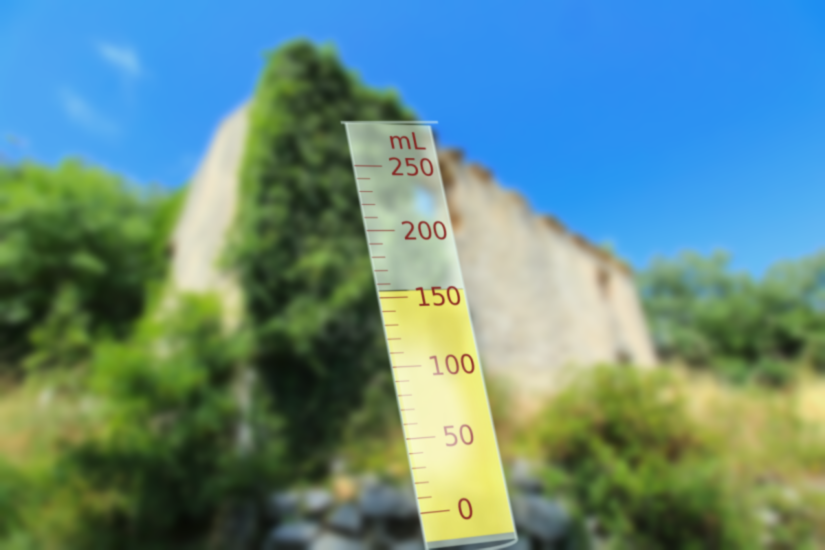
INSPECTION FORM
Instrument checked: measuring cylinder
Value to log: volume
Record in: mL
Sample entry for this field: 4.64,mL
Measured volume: 155,mL
